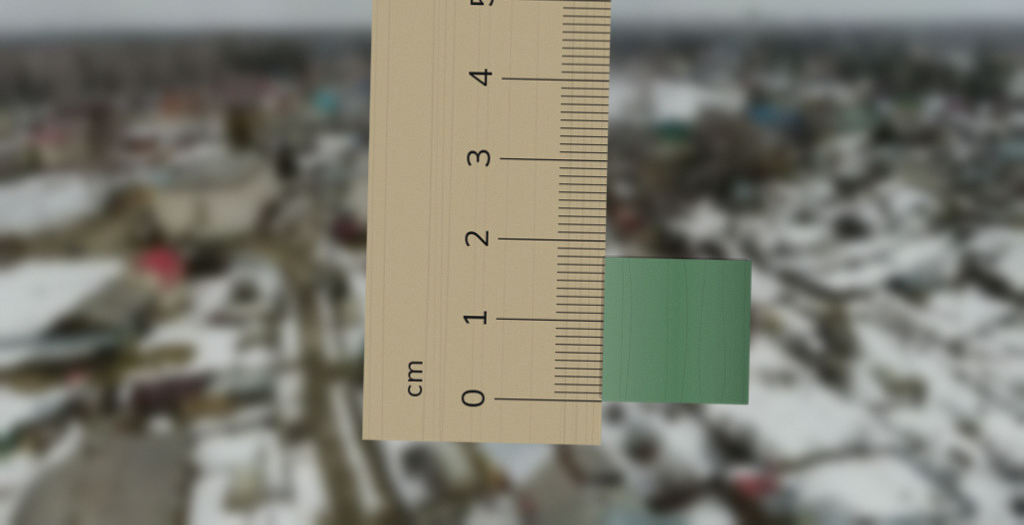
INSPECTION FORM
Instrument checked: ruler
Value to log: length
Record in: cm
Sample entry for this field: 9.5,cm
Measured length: 1.8,cm
